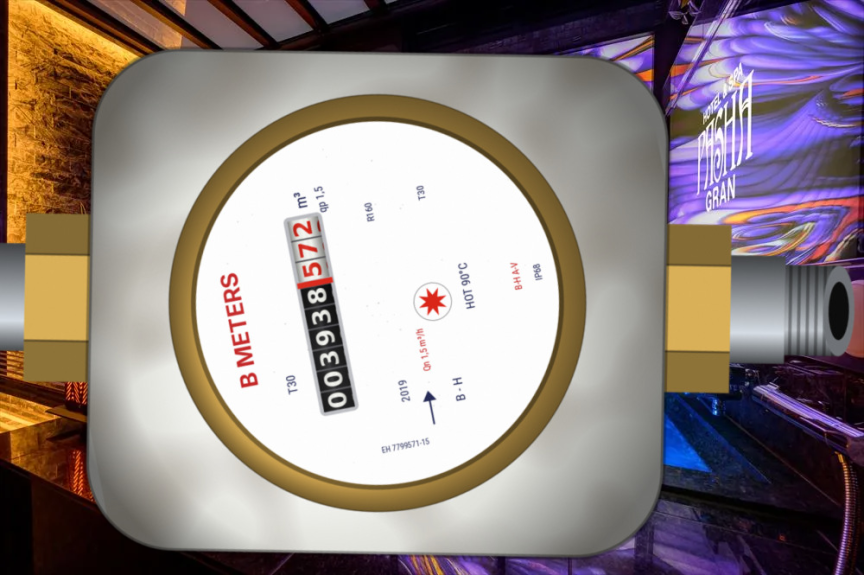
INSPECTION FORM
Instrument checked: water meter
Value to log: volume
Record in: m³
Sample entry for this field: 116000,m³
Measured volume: 3938.572,m³
